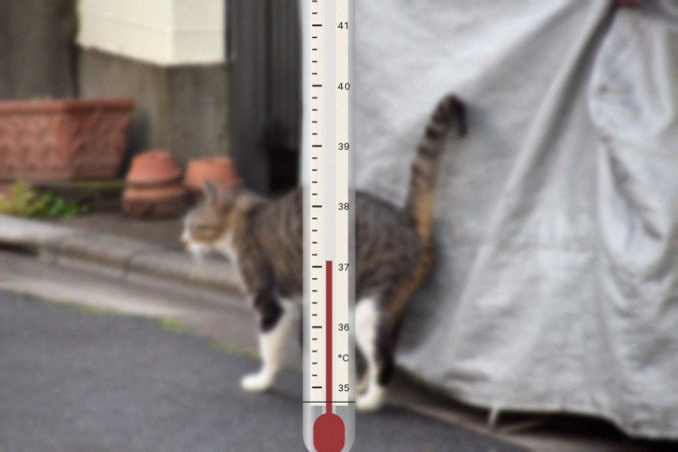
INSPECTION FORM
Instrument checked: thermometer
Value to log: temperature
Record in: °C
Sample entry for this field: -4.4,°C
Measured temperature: 37.1,°C
